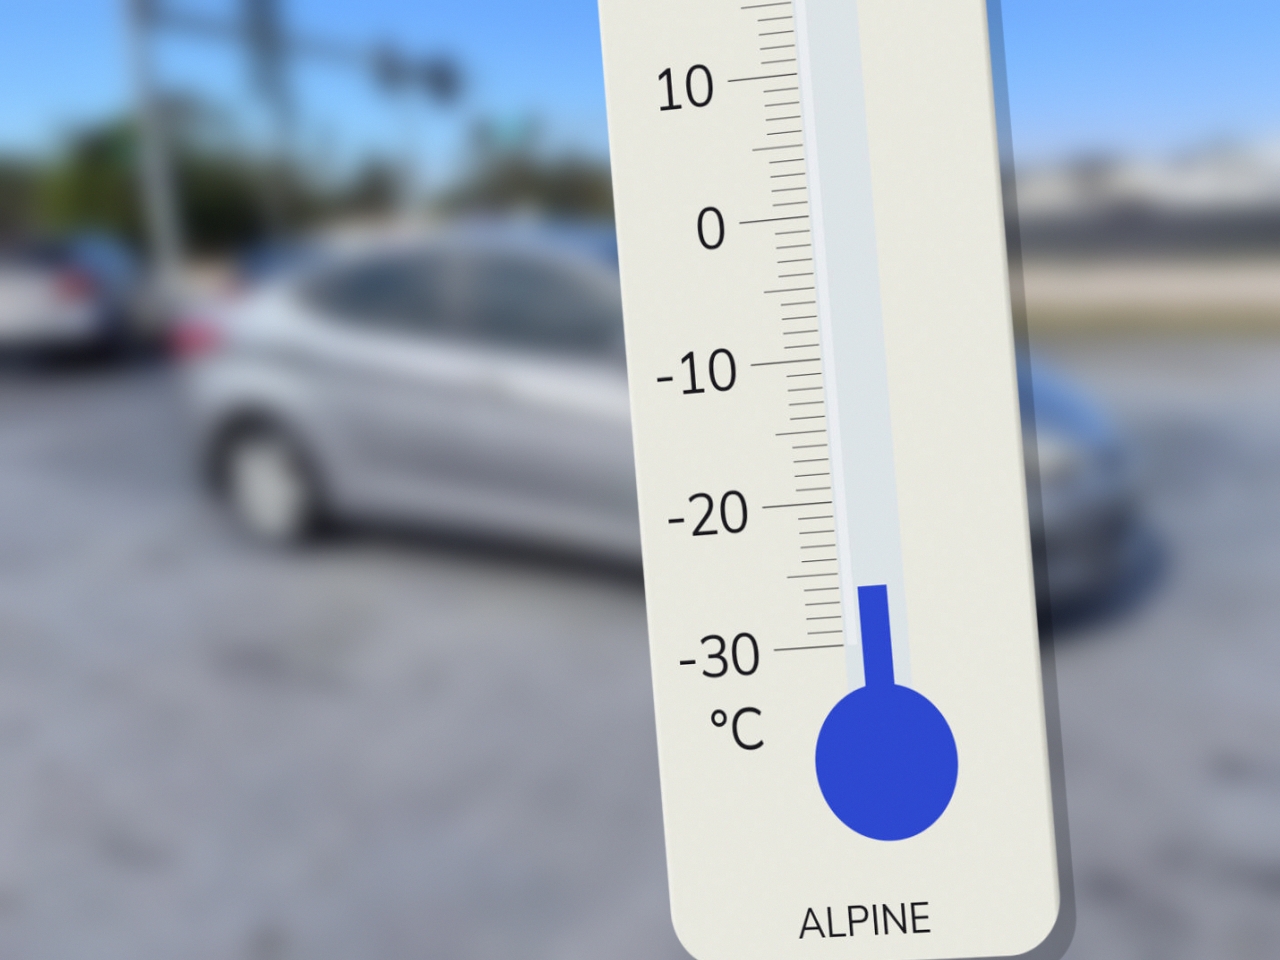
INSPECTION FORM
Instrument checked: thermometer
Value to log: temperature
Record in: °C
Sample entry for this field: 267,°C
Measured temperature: -26,°C
